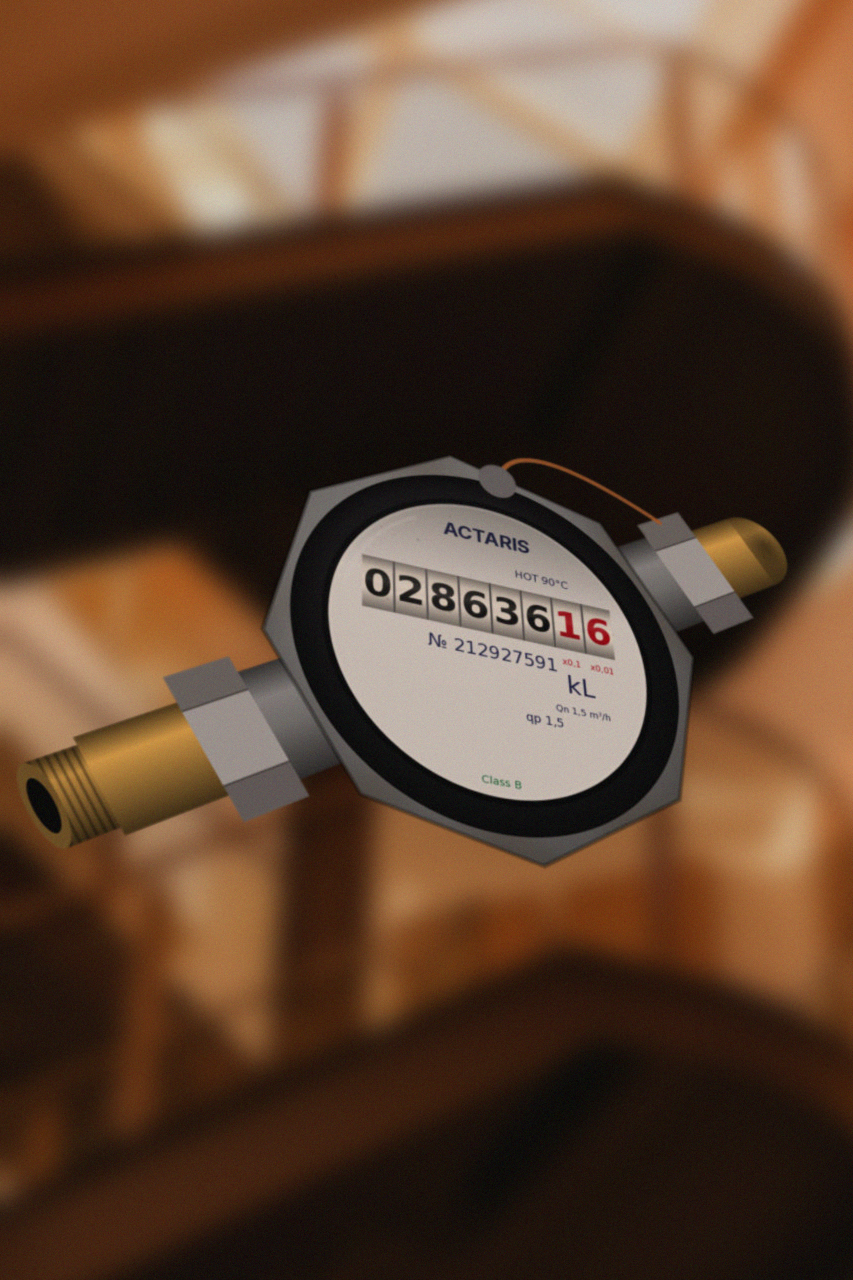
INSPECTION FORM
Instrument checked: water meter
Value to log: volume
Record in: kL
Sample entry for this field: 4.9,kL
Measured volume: 28636.16,kL
